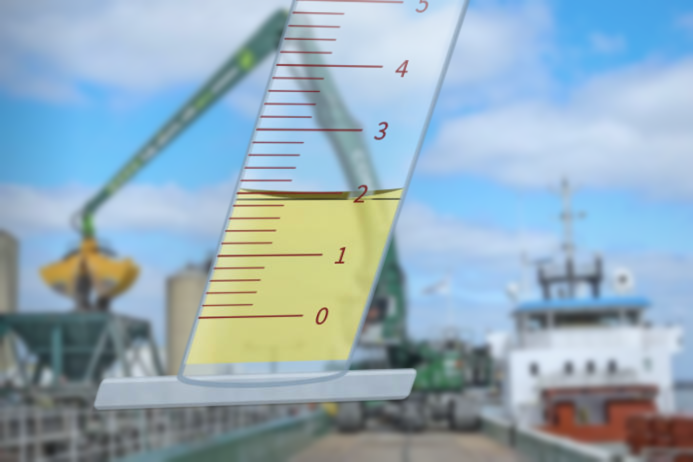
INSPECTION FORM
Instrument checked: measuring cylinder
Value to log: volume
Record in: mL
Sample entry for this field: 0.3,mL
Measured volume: 1.9,mL
